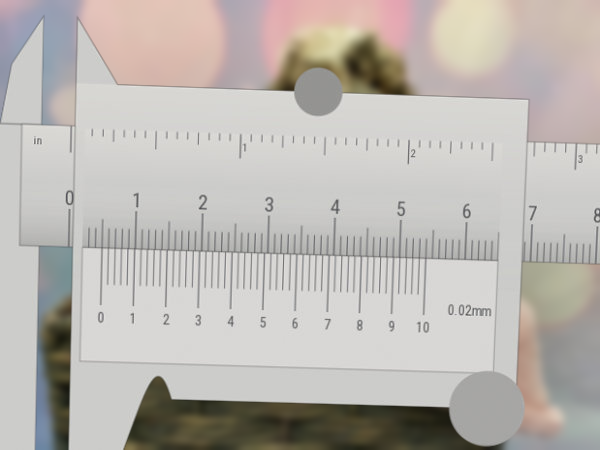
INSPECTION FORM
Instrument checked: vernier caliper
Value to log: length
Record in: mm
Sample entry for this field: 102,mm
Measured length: 5.0,mm
